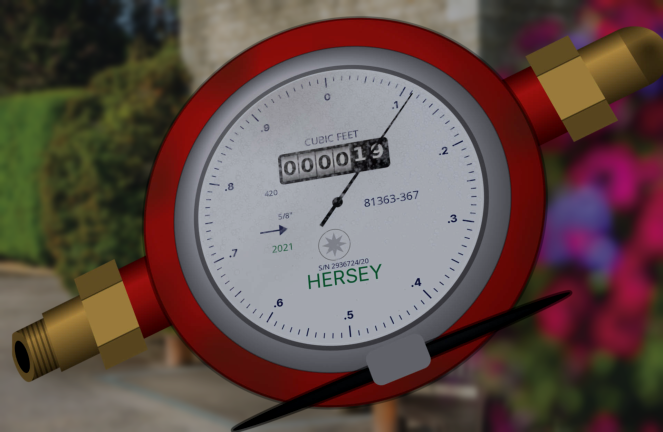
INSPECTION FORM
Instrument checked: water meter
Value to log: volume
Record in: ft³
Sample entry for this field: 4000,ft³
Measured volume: 19.11,ft³
